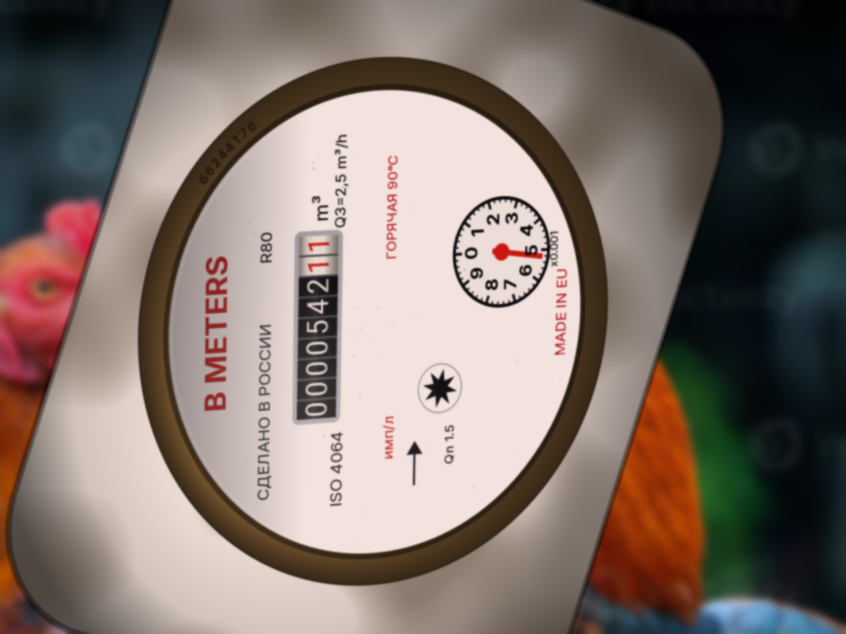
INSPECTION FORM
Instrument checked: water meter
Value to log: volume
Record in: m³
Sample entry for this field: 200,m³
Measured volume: 542.115,m³
